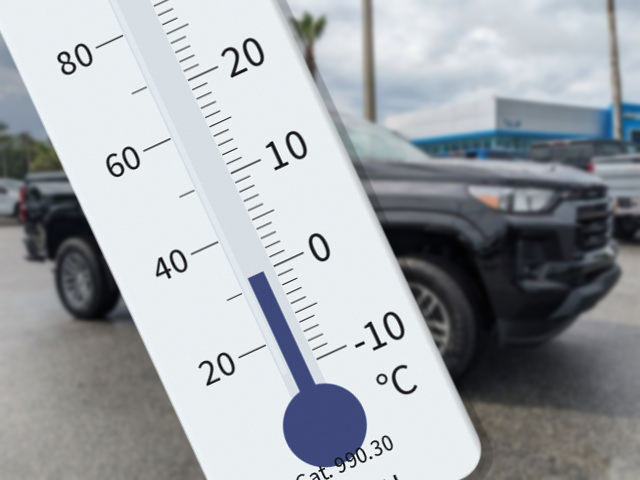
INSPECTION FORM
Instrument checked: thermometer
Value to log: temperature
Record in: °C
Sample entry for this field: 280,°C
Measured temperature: 0,°C
